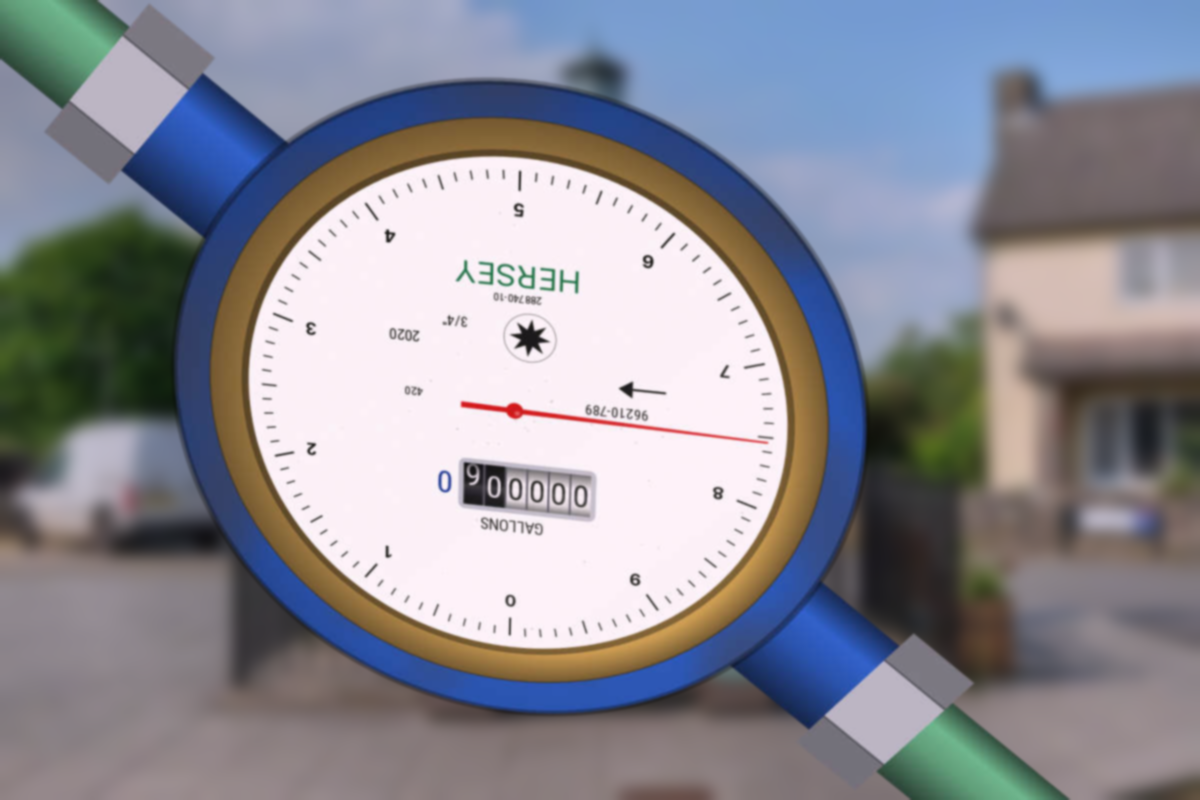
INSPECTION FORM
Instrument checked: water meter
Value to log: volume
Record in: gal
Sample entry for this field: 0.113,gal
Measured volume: 57.5,gal
